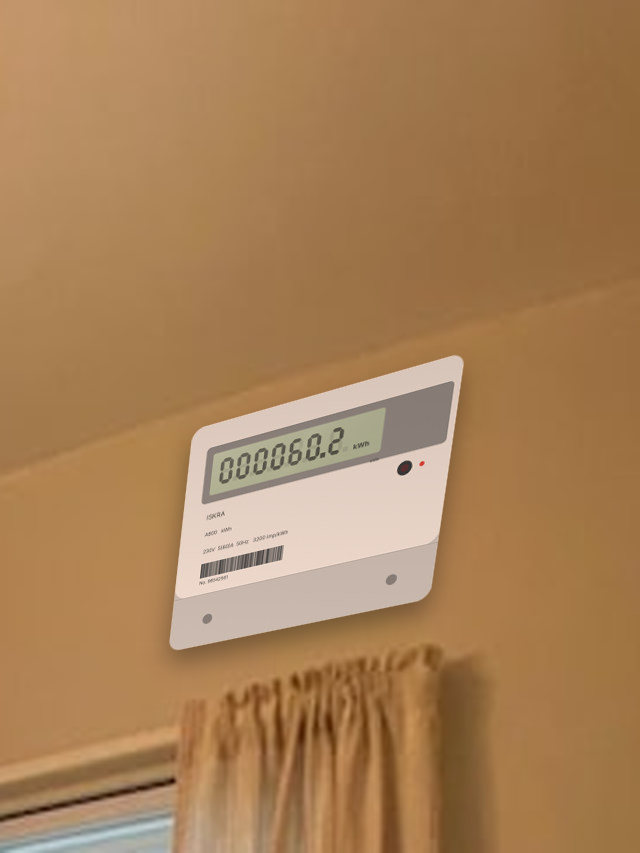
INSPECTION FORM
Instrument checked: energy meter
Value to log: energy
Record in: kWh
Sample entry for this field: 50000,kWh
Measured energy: 60.2,kWh
